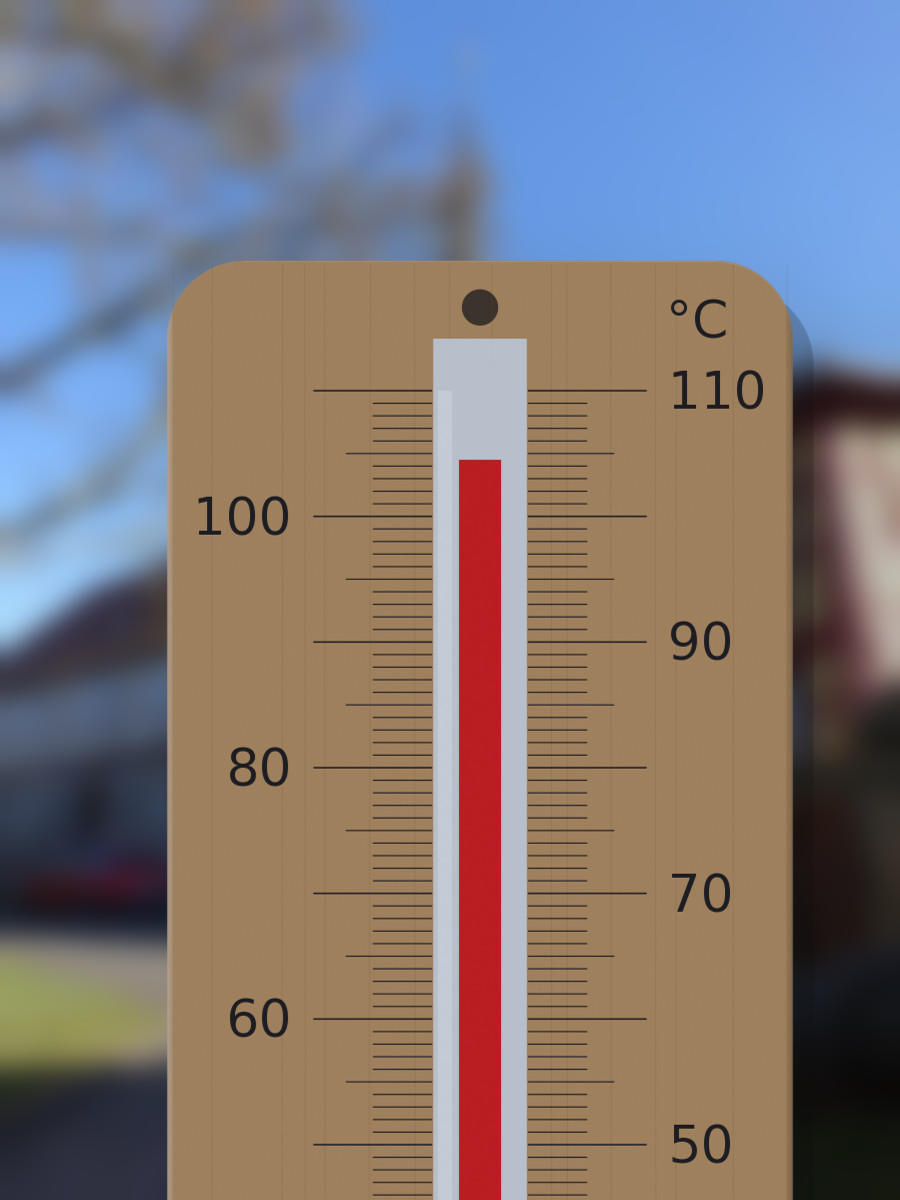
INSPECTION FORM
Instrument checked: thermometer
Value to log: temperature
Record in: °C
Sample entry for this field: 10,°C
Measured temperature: 104.5,°C
